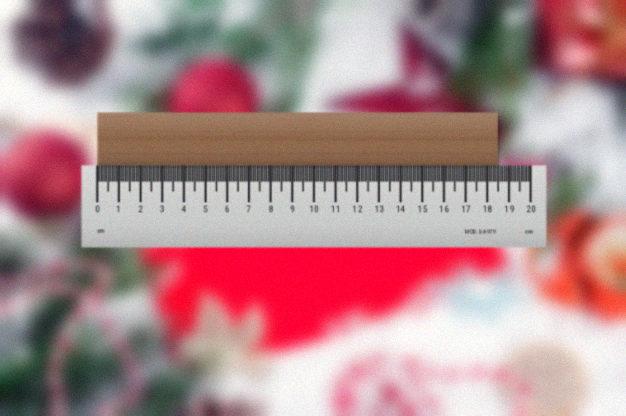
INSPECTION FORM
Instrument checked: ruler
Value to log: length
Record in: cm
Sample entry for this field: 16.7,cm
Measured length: 18.5,cm
